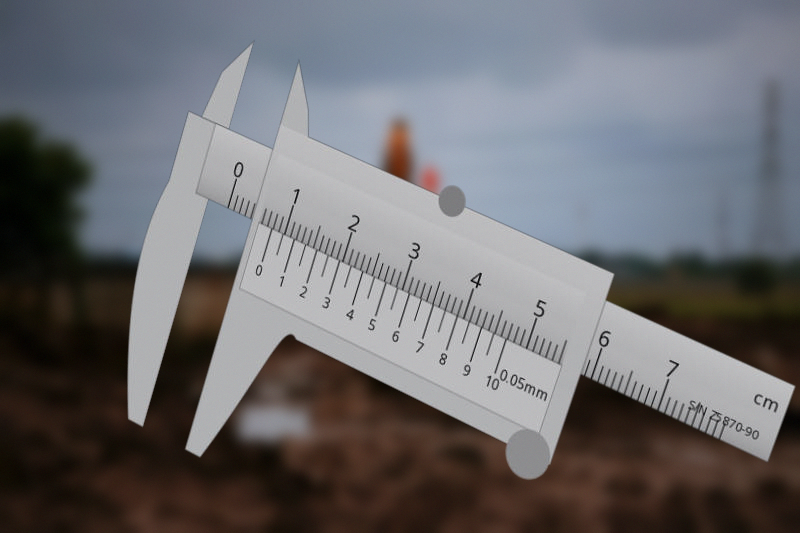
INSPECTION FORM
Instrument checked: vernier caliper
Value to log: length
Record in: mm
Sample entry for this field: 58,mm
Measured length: 7.8,mm
